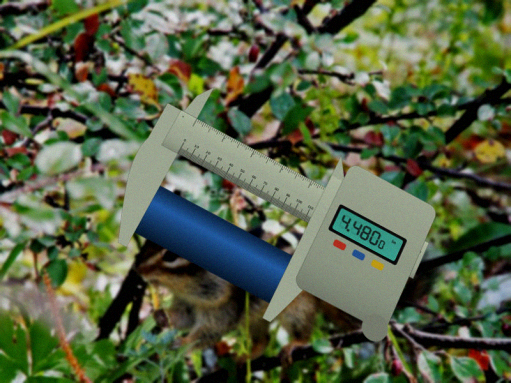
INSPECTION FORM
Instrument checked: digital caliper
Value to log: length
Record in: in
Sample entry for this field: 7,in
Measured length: 4.4800,in
